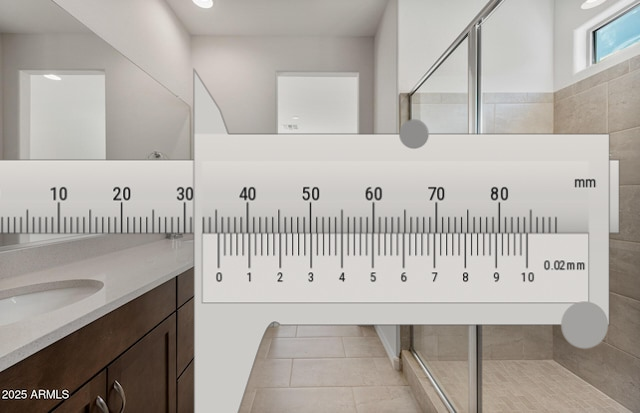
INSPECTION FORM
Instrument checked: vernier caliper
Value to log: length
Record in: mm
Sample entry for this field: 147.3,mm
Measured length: 35.4,mm
